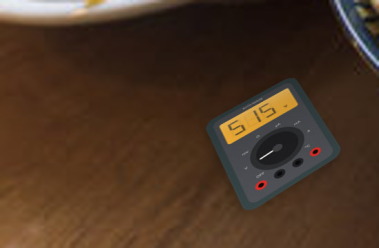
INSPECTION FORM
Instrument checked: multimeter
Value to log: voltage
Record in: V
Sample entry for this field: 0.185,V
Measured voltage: 515,V
